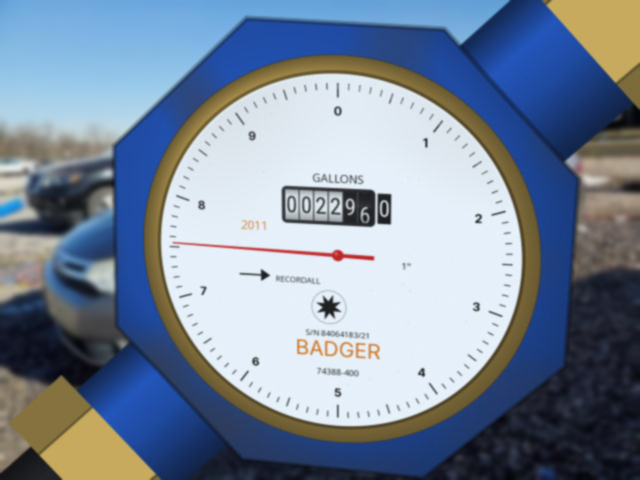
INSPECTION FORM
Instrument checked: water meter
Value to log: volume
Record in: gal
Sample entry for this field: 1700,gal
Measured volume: 22957.5,gal
